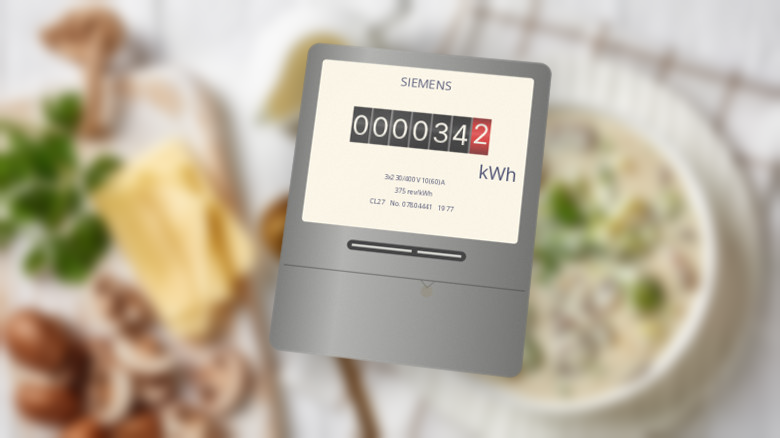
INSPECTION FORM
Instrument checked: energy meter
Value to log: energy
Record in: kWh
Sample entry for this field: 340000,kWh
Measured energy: 34.2,kWh
